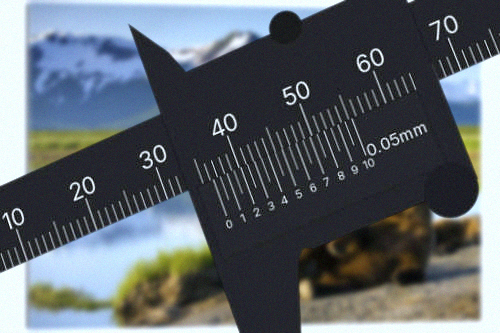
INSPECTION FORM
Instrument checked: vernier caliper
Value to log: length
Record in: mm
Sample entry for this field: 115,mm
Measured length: 36.4,mm
